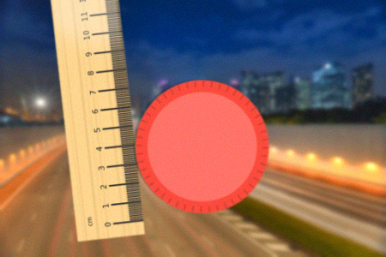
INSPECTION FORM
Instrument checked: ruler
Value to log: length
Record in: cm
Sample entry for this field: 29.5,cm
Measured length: 7,cm
